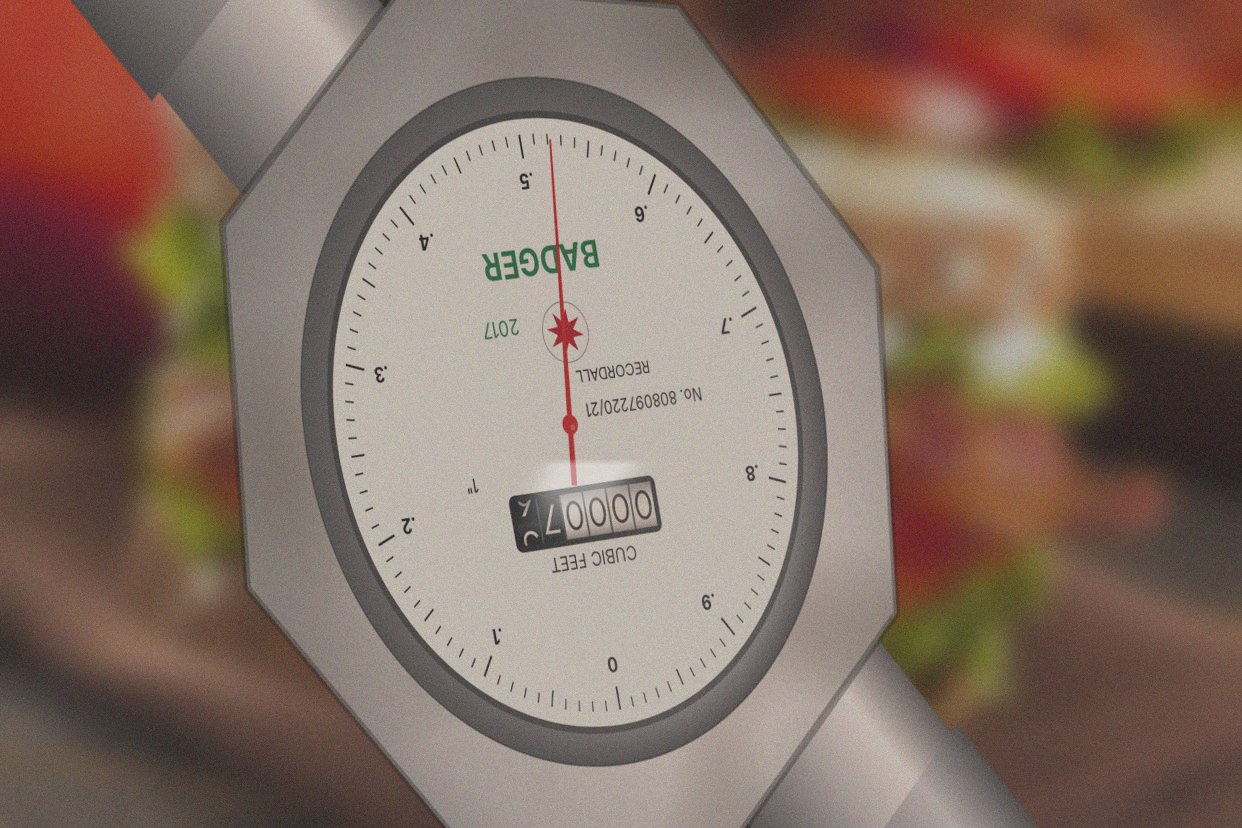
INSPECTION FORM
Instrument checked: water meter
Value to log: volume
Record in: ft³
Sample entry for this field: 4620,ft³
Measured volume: 75.52,ft³
